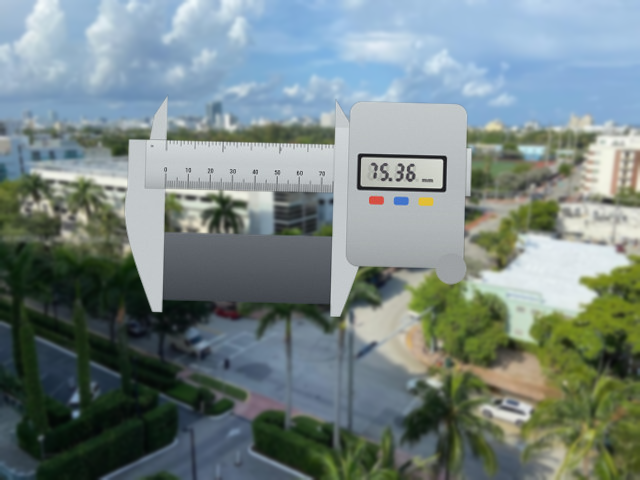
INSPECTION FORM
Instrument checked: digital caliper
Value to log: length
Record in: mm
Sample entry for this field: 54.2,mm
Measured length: 75.36,mm
